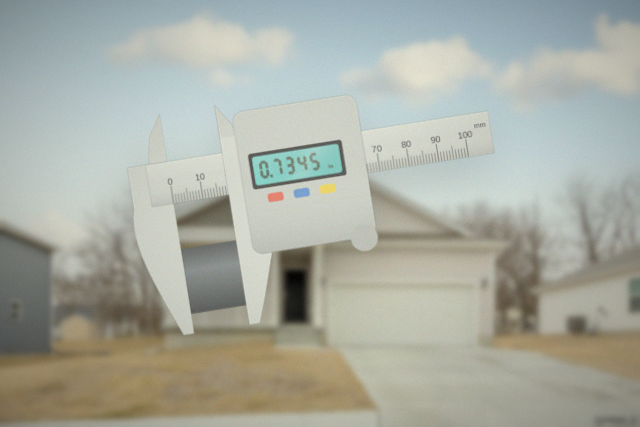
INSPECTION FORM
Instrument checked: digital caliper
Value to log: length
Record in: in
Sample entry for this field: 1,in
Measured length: 0.7345,in
